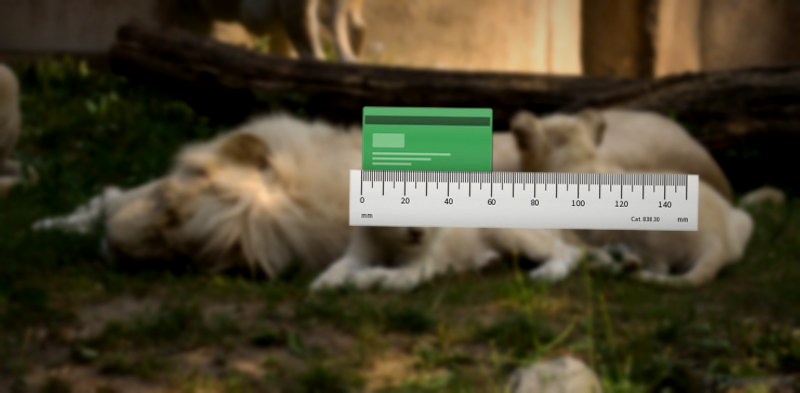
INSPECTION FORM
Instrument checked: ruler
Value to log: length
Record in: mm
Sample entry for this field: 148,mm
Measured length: 60,mm
